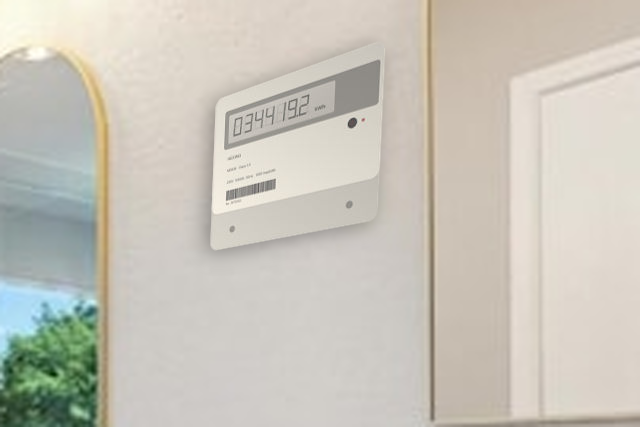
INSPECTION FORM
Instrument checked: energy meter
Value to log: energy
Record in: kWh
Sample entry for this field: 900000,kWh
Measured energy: 34419.2,kWh
